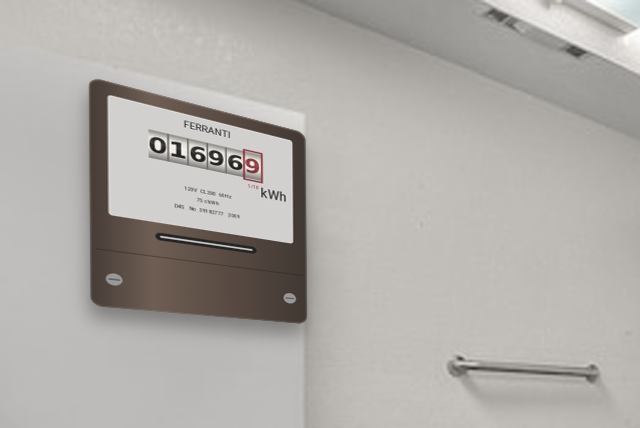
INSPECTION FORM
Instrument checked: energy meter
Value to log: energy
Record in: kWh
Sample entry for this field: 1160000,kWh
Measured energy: 1696.9,kWh
